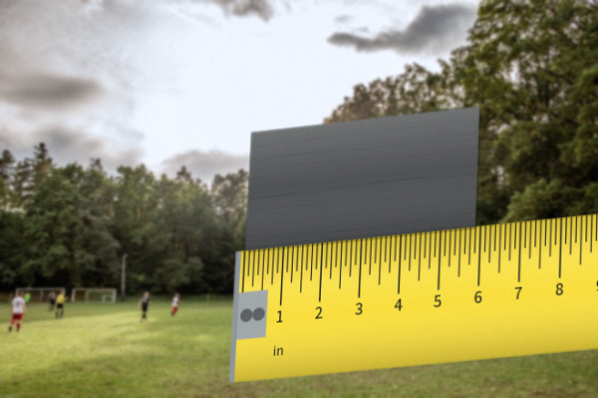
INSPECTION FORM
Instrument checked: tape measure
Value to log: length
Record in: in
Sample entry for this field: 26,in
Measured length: 5.875,in
